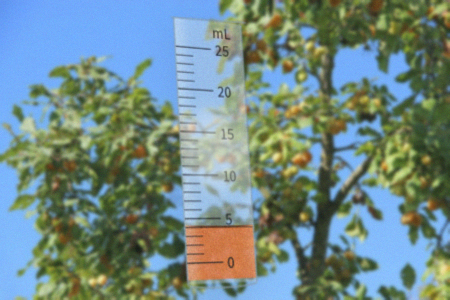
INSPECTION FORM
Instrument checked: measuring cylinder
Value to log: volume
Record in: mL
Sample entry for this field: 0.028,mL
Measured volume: 4,mL
